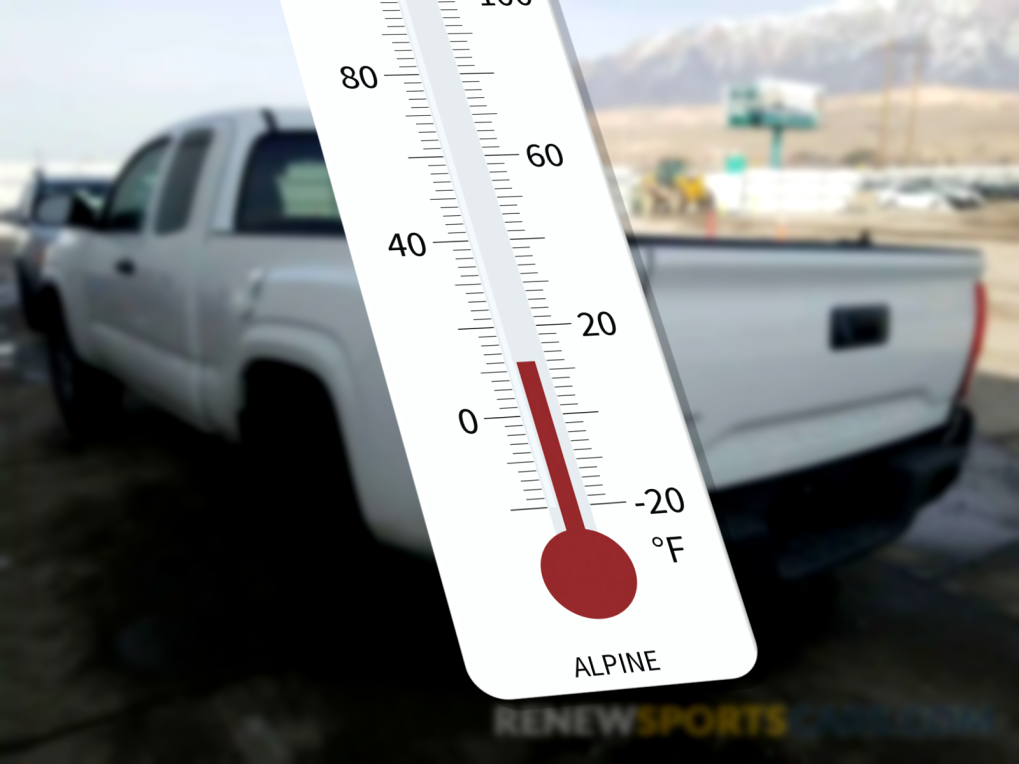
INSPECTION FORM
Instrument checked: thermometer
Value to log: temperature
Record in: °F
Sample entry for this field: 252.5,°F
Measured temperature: 12,°F
